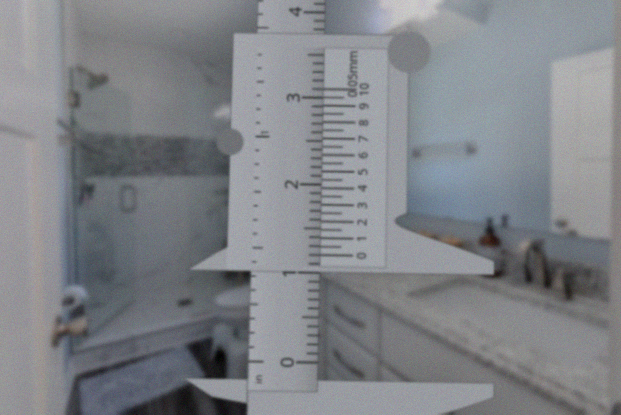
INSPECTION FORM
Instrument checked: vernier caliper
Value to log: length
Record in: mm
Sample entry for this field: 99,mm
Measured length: 12.0,mm
